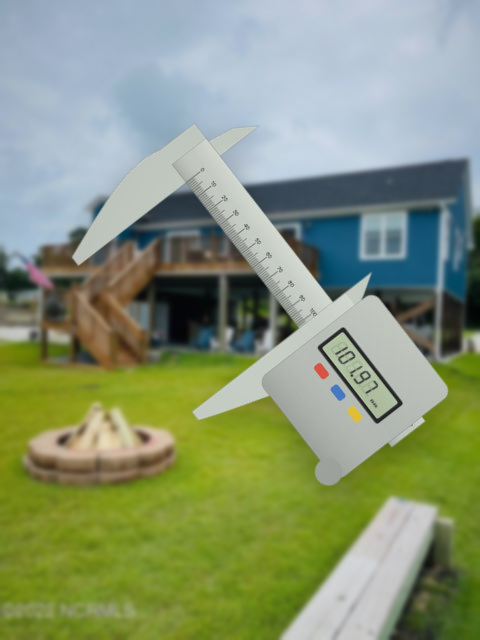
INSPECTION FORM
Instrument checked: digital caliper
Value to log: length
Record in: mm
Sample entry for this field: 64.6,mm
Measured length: 101.97,mm
